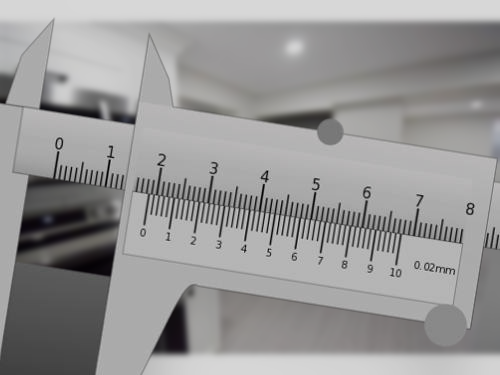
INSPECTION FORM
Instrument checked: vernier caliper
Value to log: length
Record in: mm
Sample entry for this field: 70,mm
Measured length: 18.5,mm
